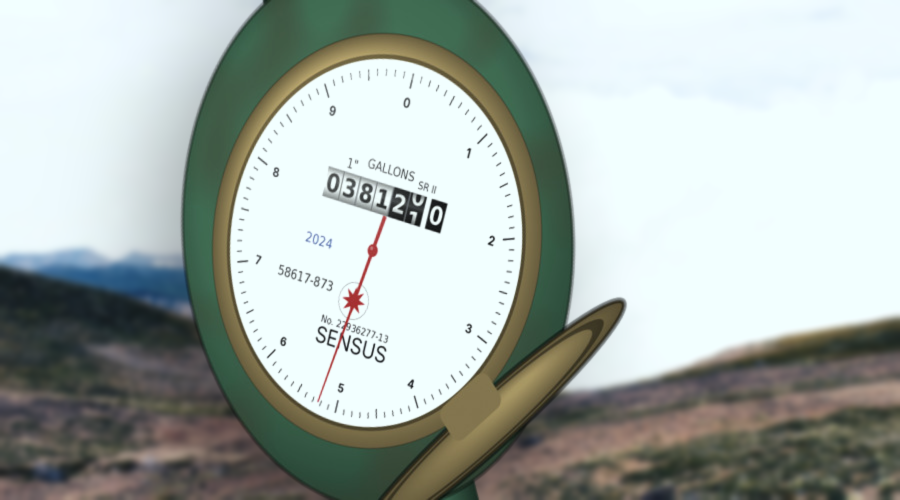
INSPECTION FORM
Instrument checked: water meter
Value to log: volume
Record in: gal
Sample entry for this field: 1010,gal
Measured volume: 381205.2,gal
